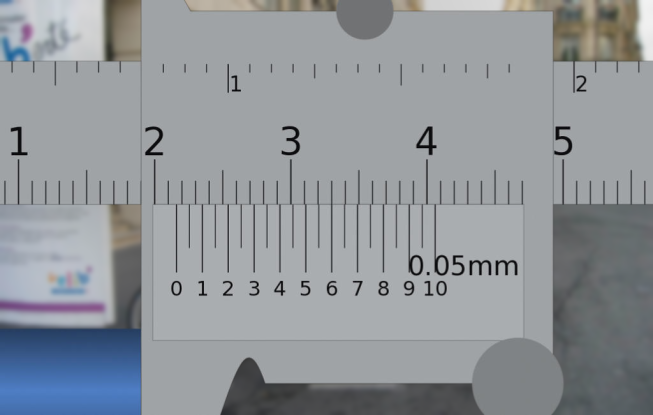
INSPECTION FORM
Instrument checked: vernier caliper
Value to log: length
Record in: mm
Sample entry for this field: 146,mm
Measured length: 21.6,mm
